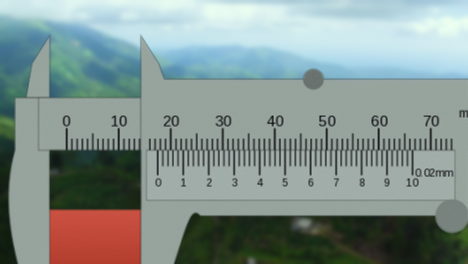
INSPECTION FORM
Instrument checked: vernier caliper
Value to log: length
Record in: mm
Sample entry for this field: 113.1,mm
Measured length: 17.5,mm
